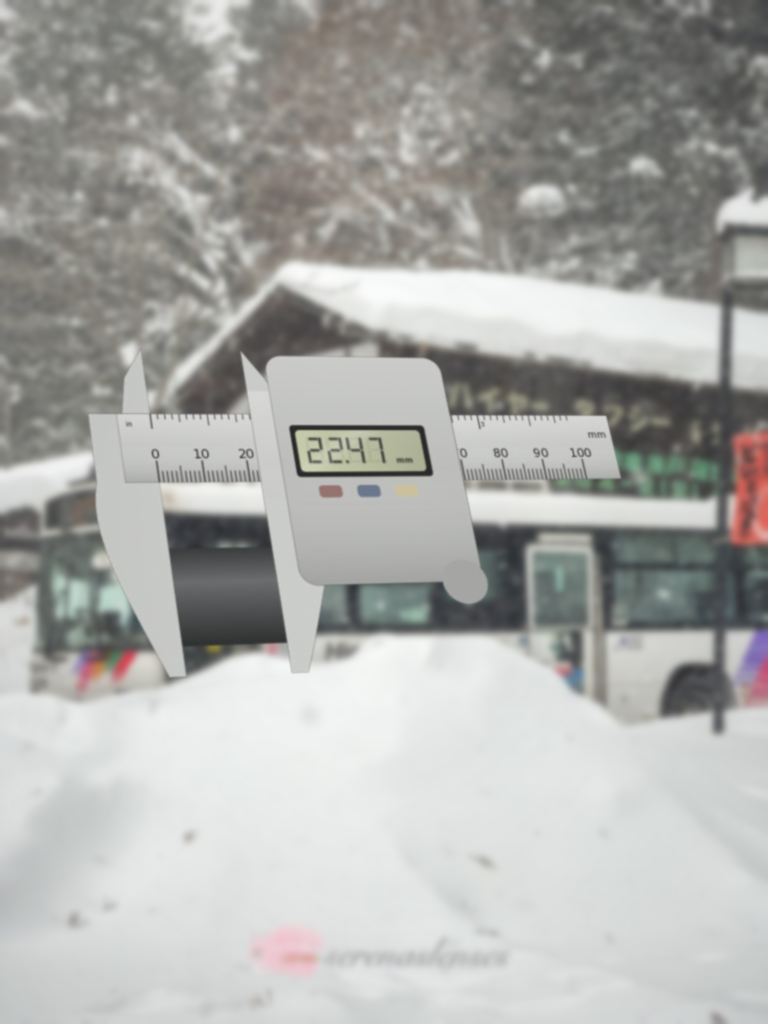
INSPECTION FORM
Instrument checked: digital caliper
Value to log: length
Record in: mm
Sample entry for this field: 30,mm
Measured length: 22.47,mm
